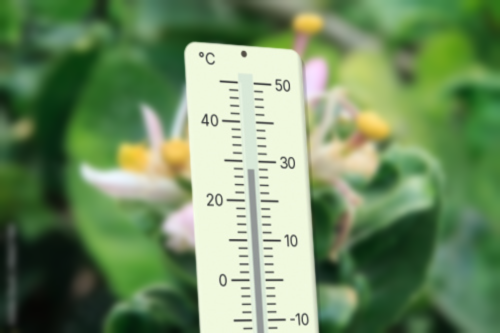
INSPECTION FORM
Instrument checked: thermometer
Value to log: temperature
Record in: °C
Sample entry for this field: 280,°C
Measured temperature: 28,°C
